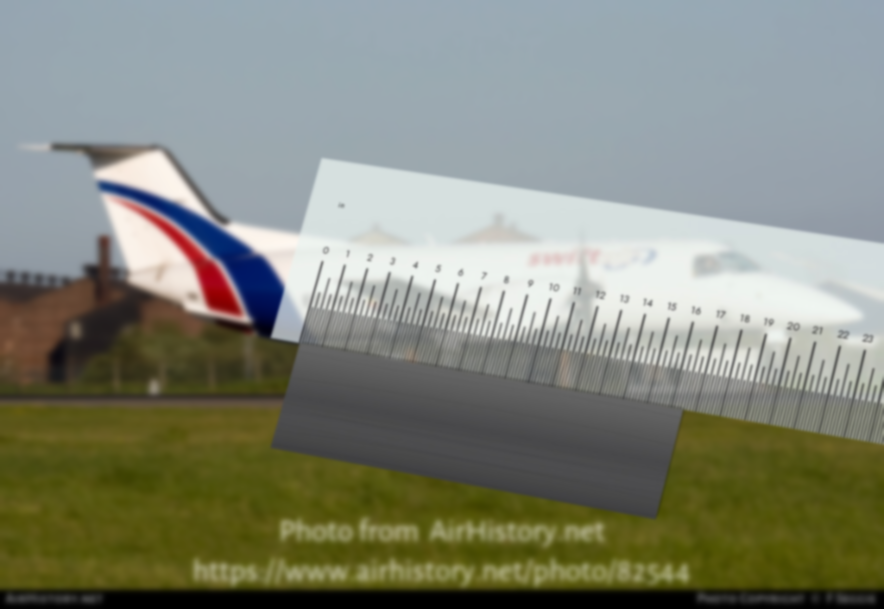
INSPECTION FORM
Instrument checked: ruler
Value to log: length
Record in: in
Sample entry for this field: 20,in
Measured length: 16.5,in
